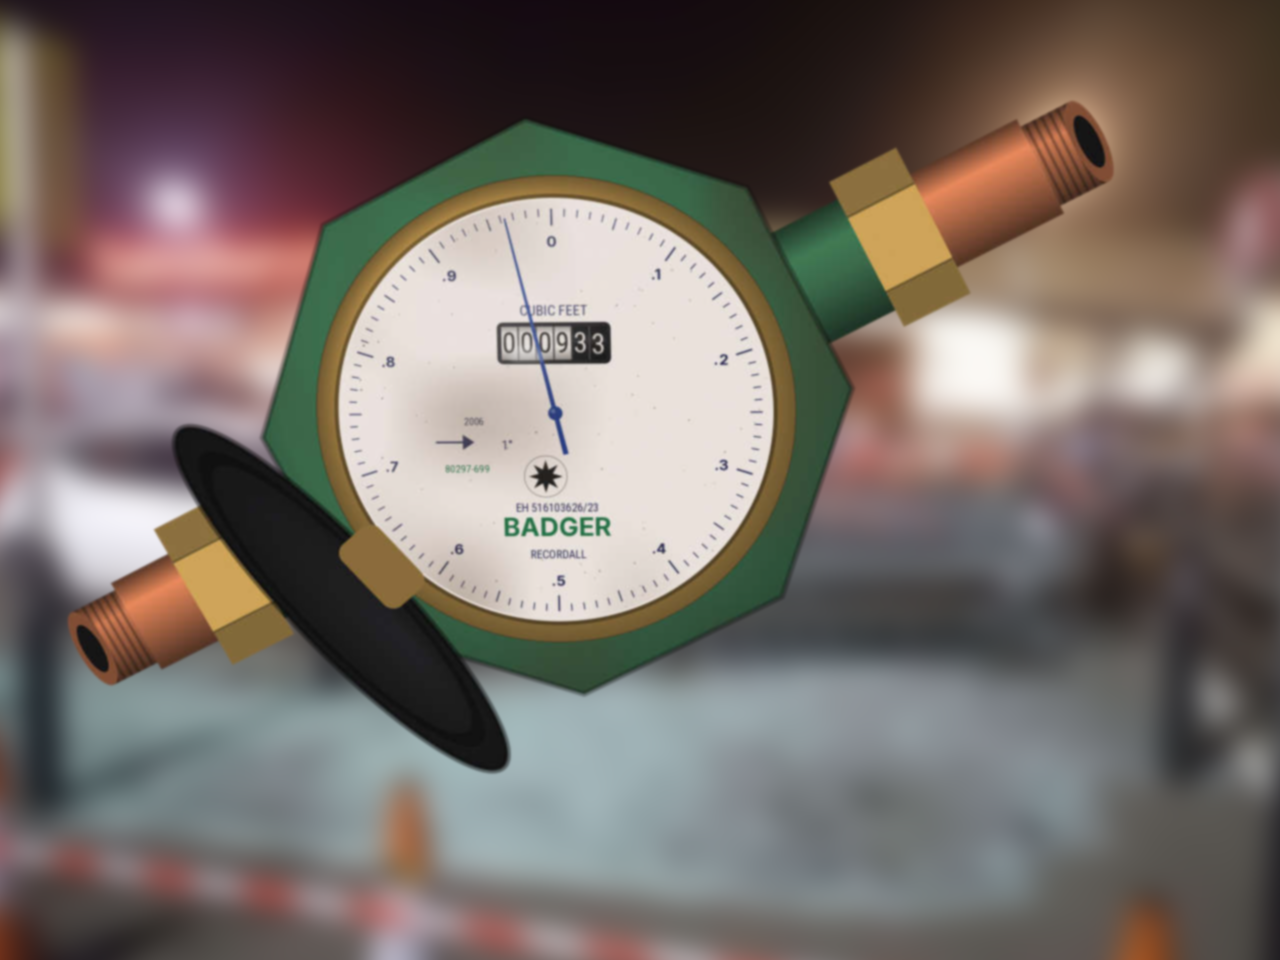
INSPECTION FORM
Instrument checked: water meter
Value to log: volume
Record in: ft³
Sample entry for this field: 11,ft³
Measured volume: 932.96,ft³
